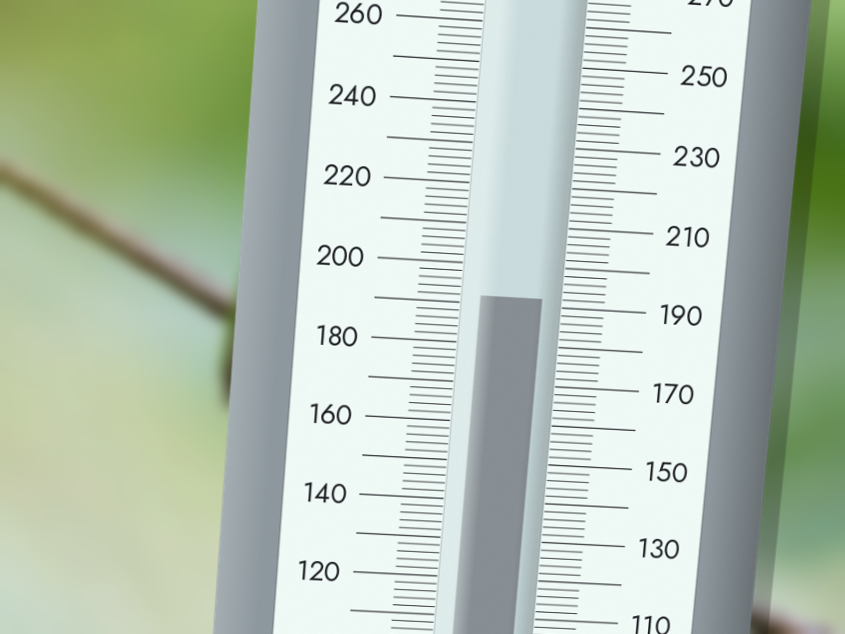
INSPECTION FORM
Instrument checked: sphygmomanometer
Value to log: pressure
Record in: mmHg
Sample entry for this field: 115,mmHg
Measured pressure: 192,mmHg
